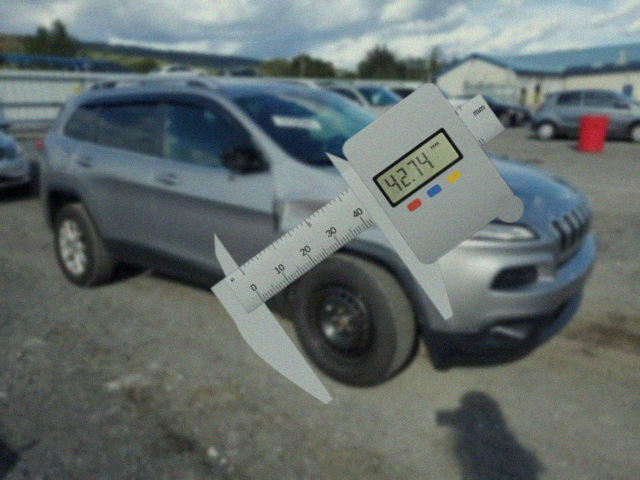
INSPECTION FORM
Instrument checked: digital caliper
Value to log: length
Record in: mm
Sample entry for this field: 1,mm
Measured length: 42.74,mm
